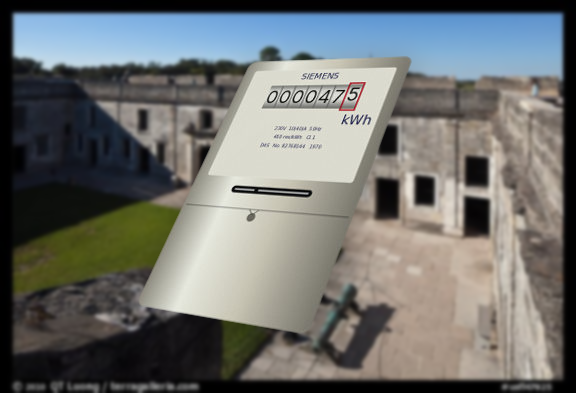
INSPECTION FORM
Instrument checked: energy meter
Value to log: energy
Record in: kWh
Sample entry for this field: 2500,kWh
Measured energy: 47.5,kWh
